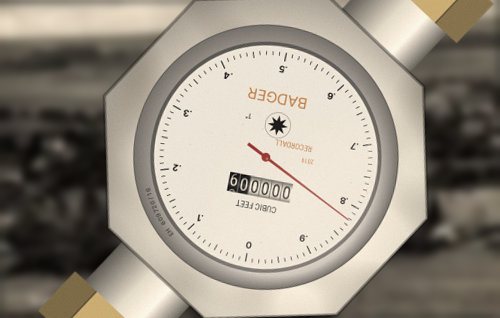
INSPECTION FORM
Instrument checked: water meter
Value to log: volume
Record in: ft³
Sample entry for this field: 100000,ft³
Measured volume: 8.82,ft³
